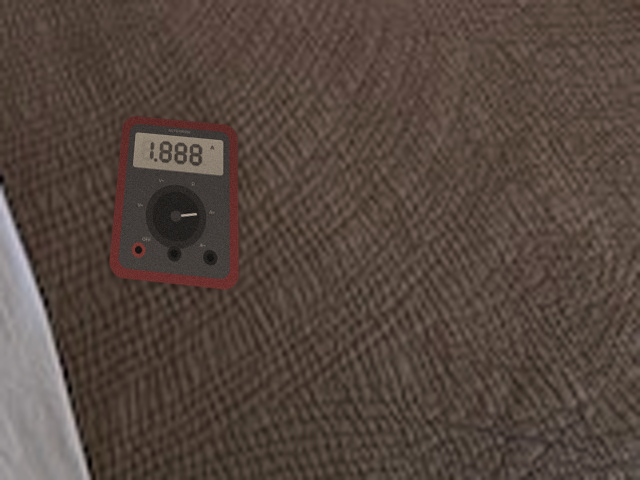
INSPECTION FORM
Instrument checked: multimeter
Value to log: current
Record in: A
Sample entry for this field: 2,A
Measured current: 1.888,A
